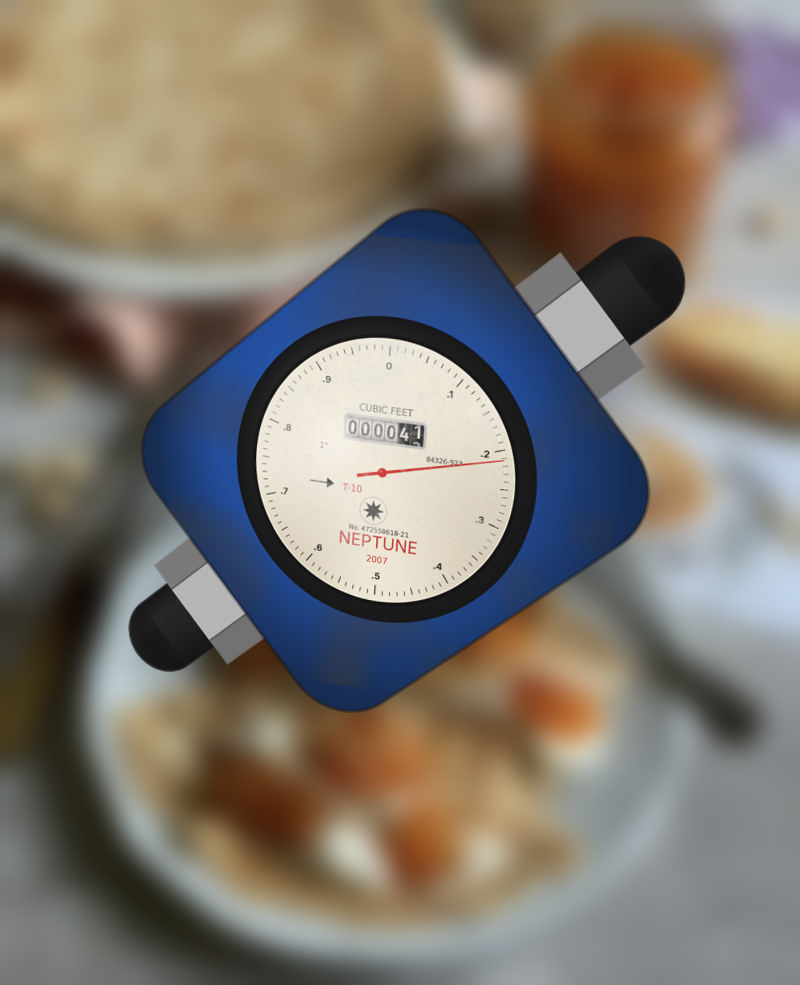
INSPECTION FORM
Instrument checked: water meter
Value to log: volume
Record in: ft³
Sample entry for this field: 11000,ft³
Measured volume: 41.21,ft³
